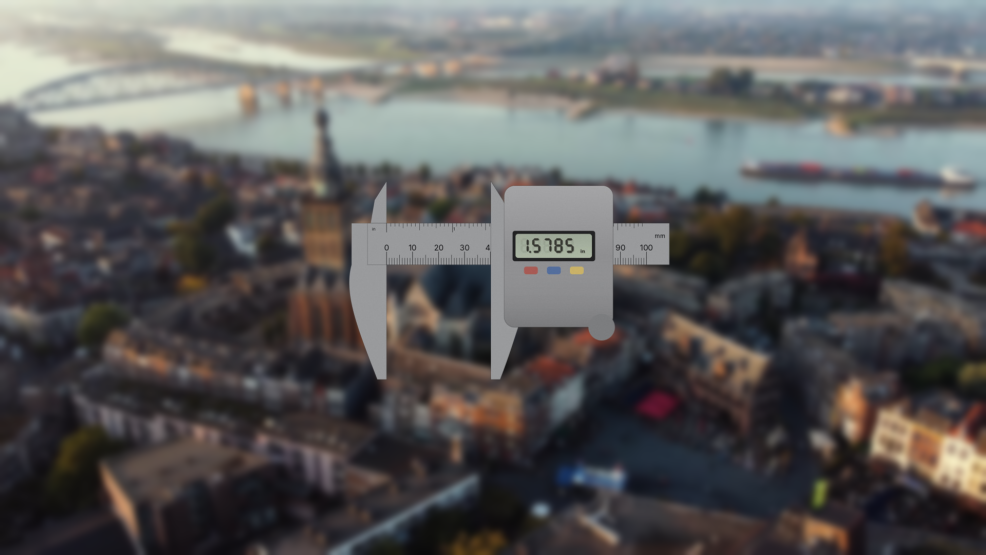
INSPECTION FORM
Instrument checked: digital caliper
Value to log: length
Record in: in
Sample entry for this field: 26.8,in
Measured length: 1.5785,in
